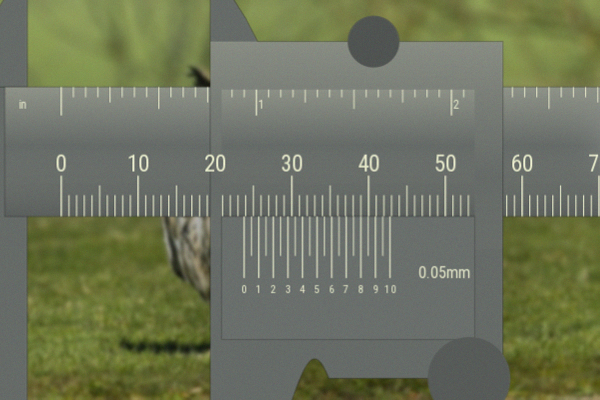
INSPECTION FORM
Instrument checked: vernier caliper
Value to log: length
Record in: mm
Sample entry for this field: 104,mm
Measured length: 23.8,mm
